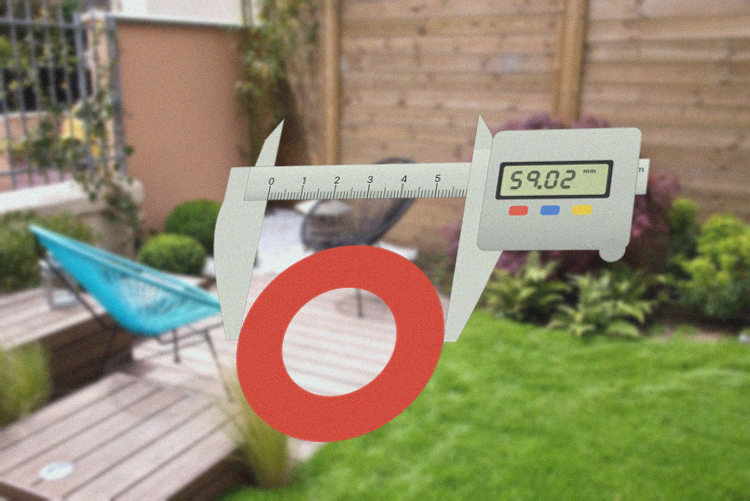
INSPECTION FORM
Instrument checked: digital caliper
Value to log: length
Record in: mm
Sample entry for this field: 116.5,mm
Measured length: 59.02,mm
